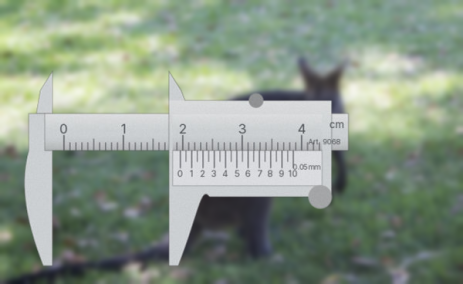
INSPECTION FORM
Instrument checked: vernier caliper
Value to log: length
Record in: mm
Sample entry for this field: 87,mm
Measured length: 19.6,mm
